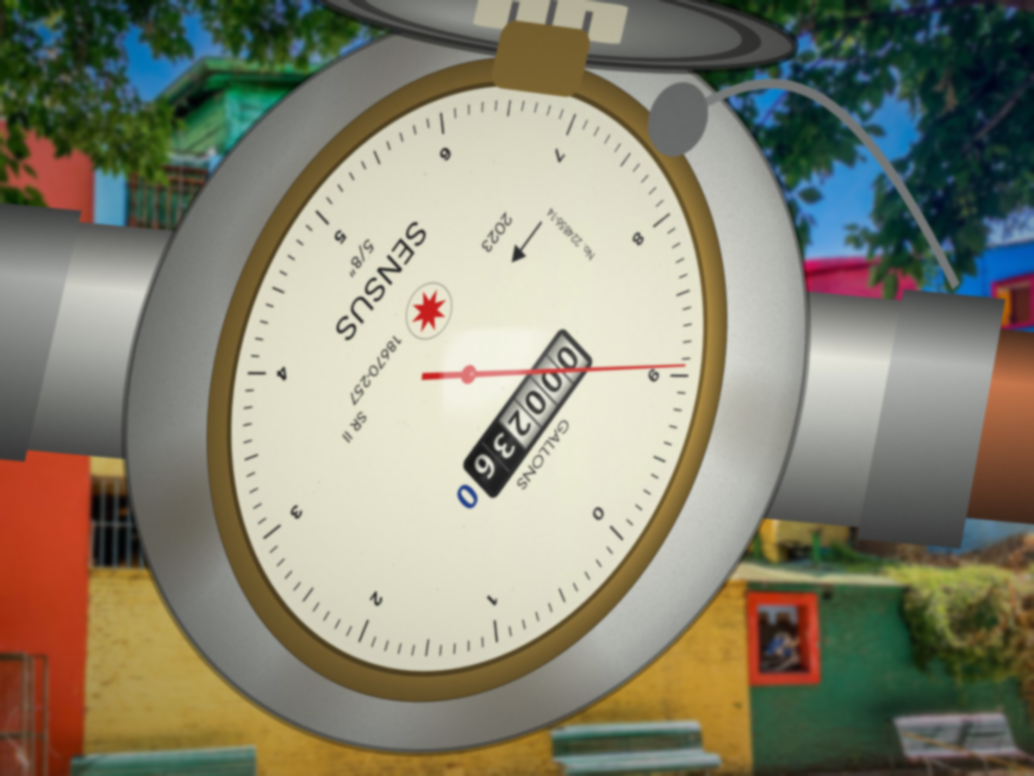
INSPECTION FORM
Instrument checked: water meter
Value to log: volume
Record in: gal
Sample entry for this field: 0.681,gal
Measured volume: 2358.9,gal
